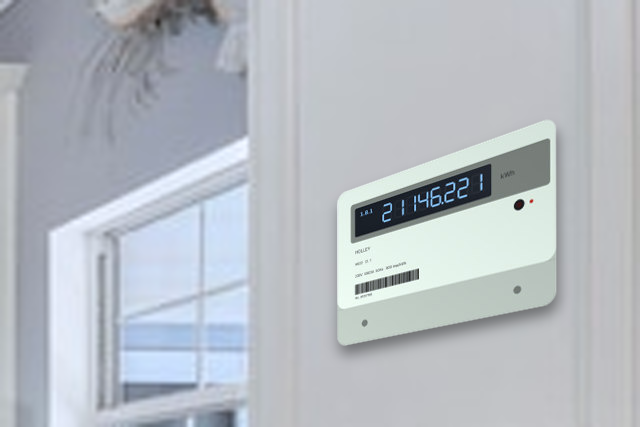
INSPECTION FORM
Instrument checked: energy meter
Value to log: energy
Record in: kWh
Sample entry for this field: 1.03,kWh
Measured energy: 21146.221,kWh
